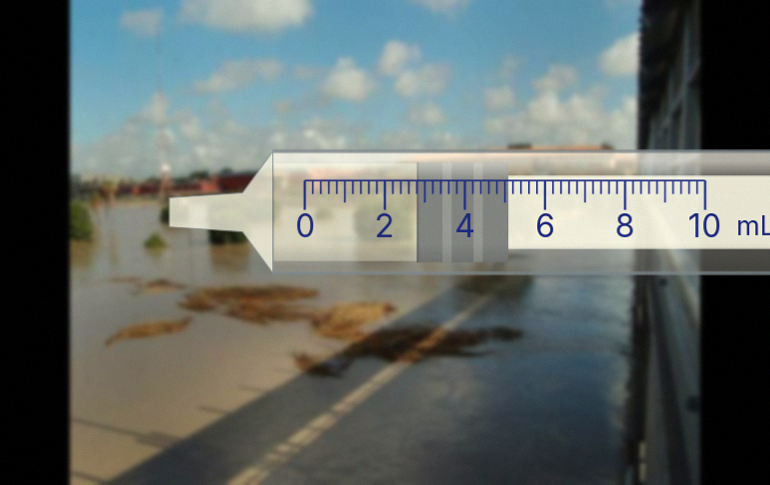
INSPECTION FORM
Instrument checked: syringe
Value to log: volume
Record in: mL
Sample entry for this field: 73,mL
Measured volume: 2.8,mL
